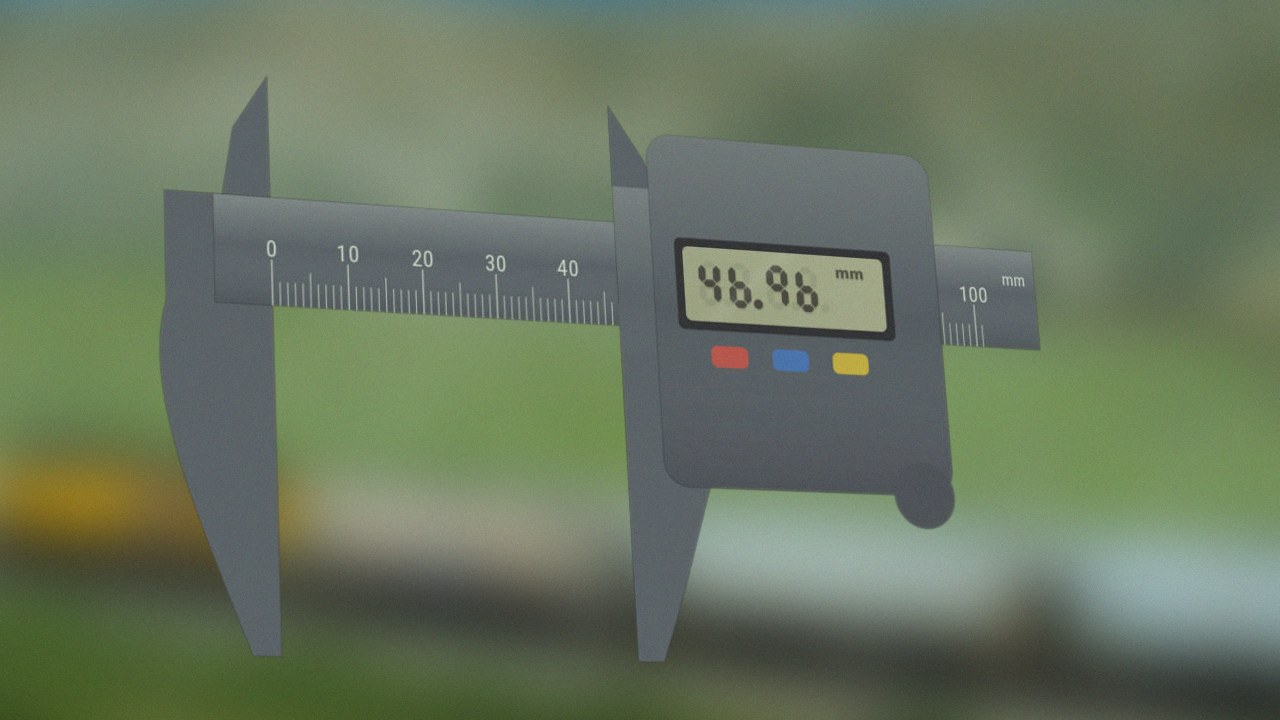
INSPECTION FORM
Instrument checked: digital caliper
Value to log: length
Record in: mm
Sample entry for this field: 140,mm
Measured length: 46.96,mm
